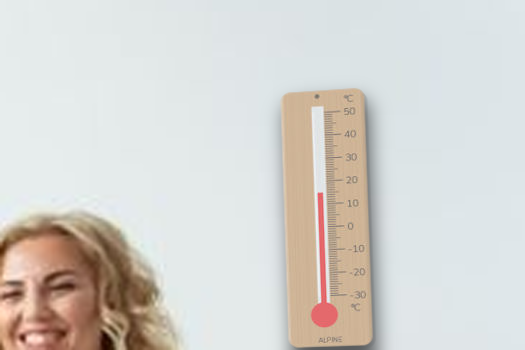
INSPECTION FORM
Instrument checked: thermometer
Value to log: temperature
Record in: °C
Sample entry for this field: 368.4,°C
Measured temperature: 15,°C
